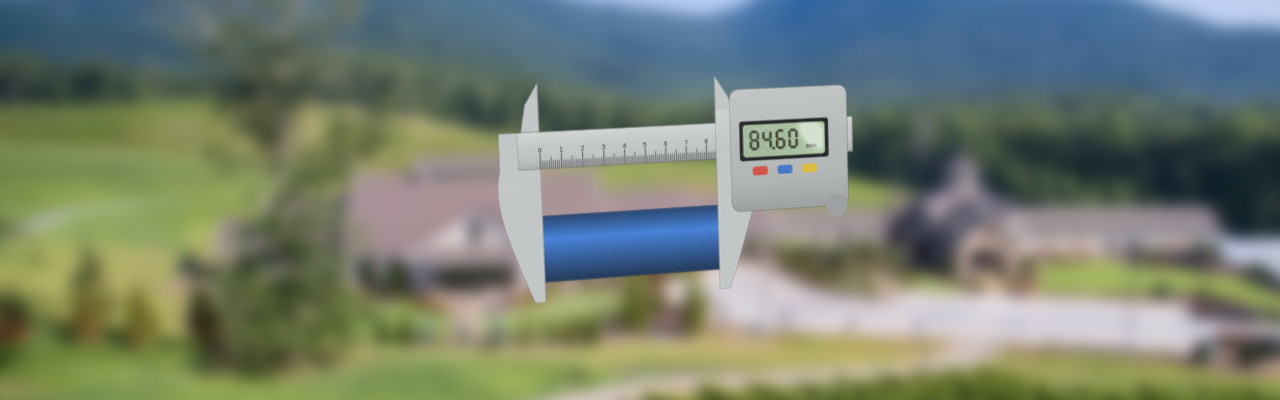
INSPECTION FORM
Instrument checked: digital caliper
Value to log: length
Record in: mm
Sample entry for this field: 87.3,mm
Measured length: 84.60,mm
